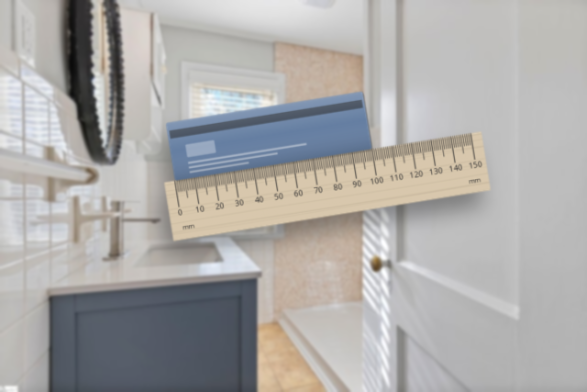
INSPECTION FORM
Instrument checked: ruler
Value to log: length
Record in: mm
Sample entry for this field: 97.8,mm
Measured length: 100,mm
